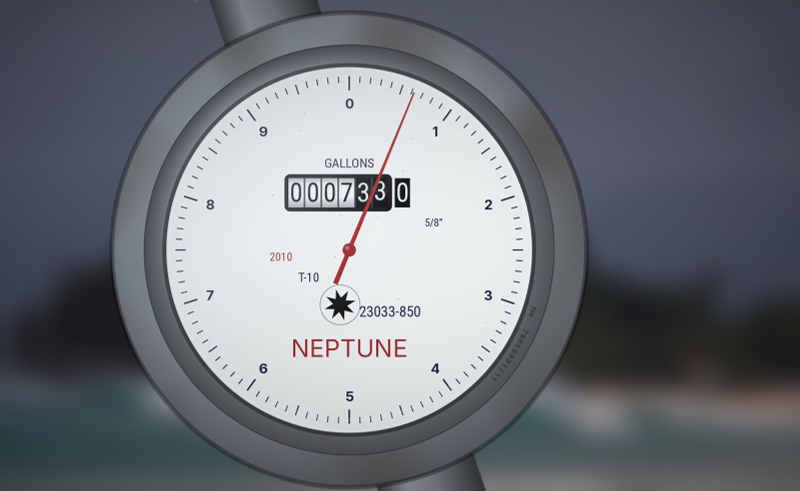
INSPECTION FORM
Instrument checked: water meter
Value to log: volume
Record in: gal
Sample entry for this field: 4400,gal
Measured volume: 7330.6,gal
